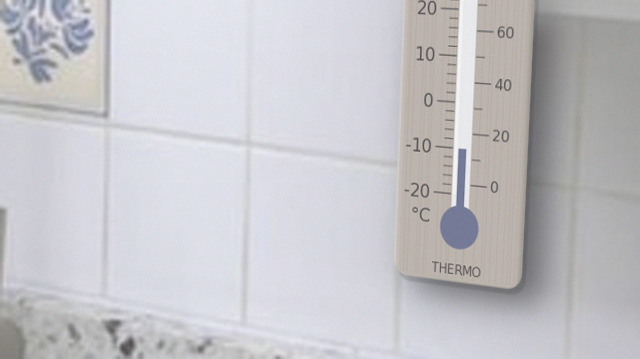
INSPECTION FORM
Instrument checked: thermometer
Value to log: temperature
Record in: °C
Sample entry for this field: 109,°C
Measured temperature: -10,°C
